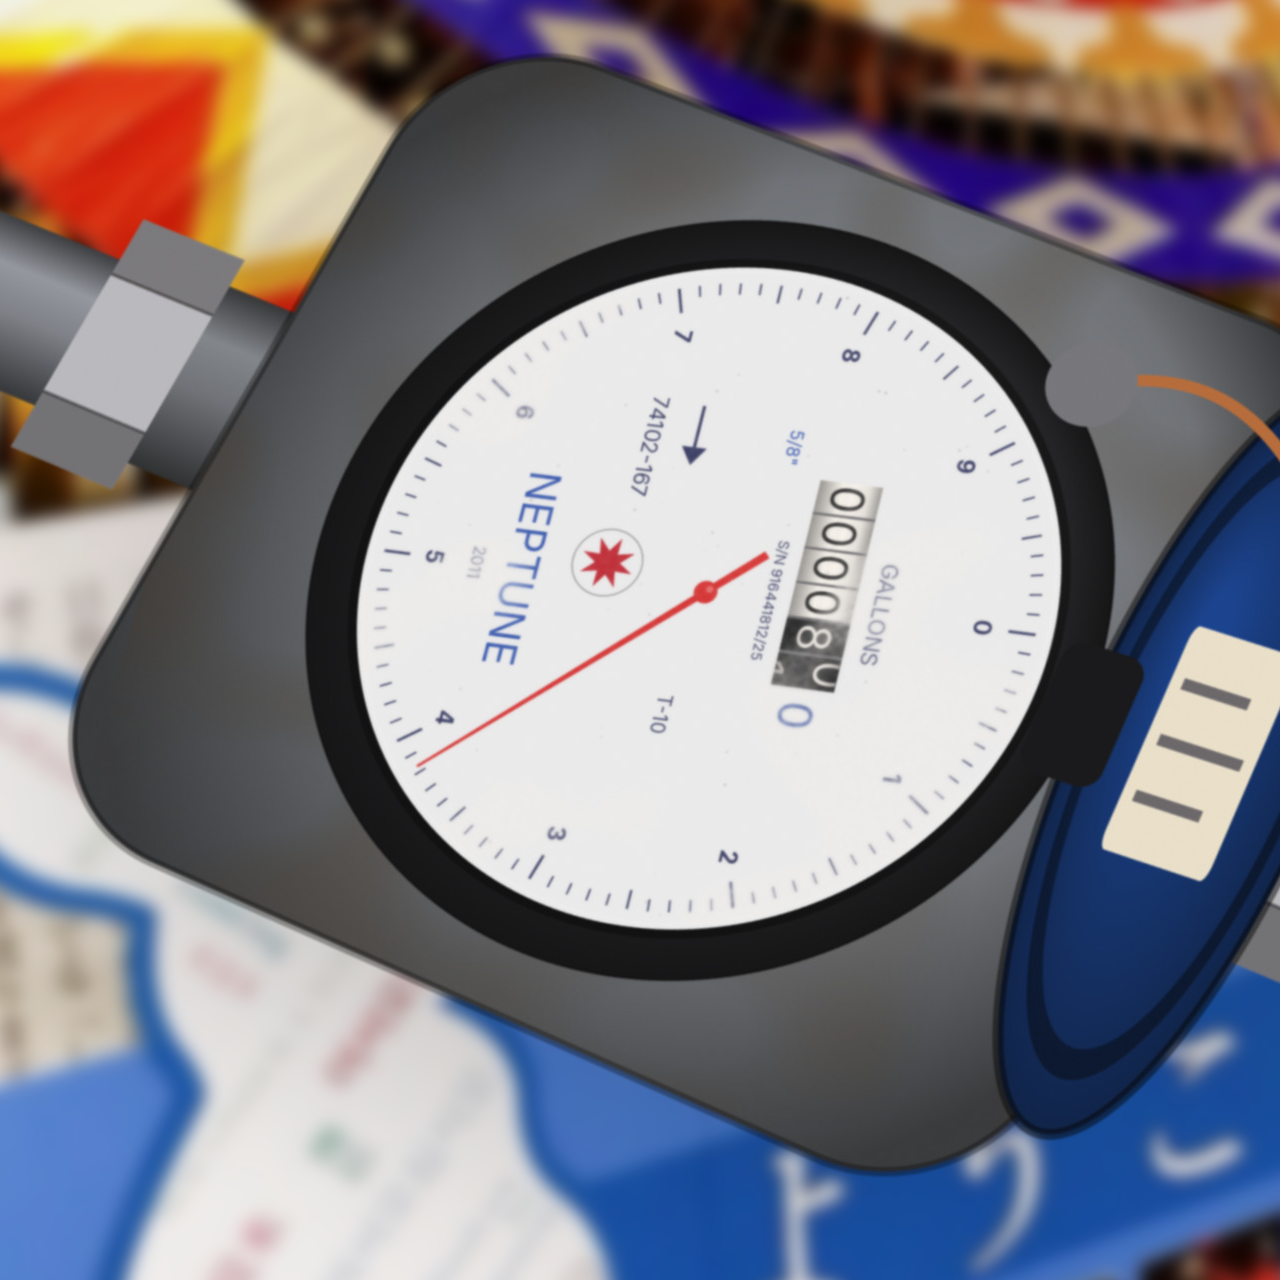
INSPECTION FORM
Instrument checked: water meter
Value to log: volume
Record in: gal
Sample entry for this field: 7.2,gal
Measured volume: 803.8,gal
